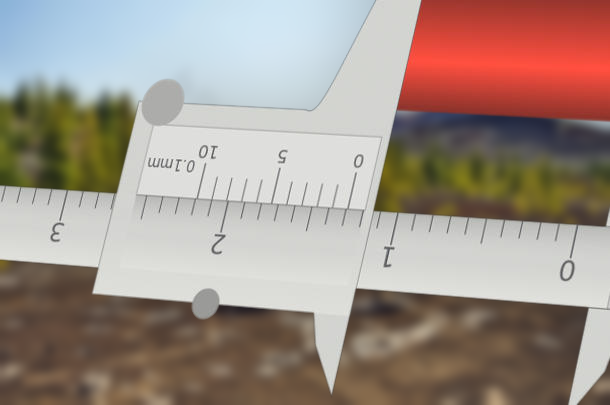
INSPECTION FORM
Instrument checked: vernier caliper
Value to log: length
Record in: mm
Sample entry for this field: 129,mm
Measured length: 12.9,mm
